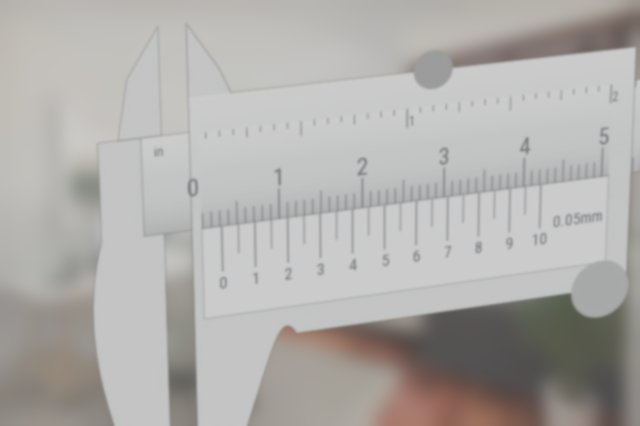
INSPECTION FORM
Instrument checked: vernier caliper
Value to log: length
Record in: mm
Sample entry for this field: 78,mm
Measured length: 3.2,mm
